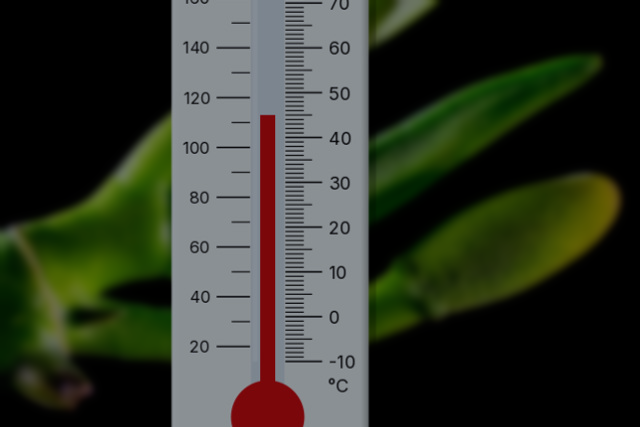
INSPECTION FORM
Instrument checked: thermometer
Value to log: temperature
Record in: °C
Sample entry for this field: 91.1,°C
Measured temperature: 45,°C
